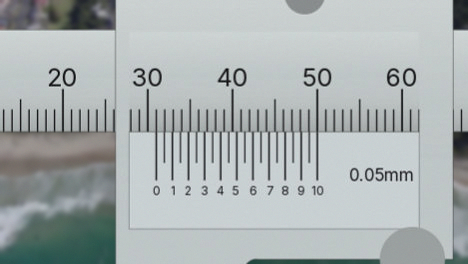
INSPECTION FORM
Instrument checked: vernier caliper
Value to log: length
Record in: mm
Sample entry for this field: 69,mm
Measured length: 31.0,mm
